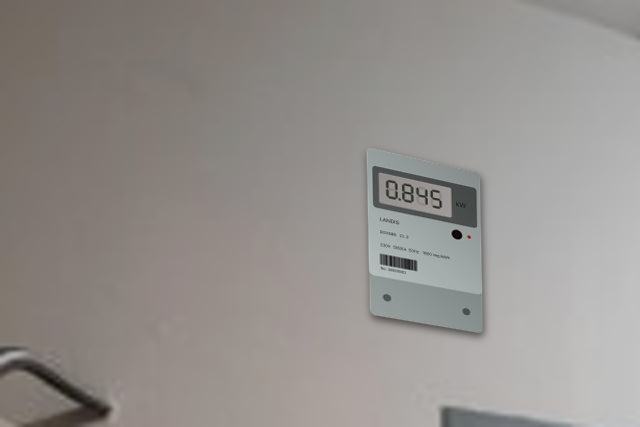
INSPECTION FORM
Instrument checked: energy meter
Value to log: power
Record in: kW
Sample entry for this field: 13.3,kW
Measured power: 0.845,kW
